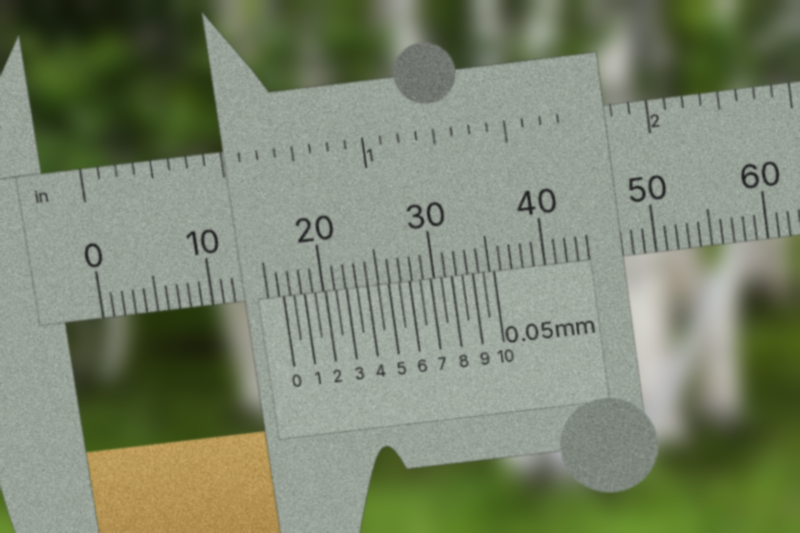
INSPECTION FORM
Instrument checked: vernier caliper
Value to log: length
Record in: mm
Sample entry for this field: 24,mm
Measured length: 16.4,mm
